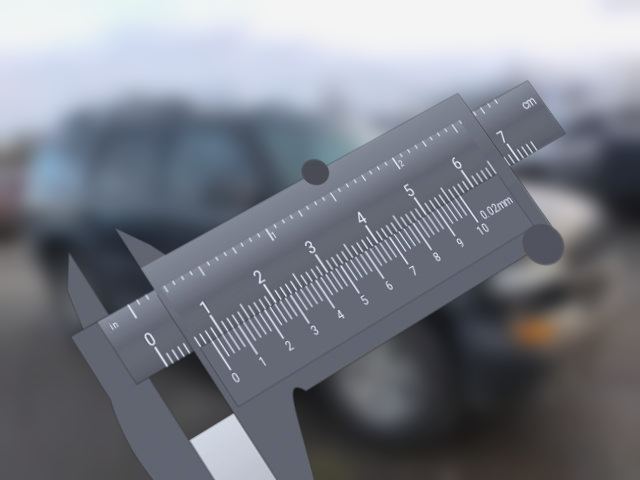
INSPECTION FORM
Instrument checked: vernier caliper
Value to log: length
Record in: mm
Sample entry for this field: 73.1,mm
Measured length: 8.0,mm
